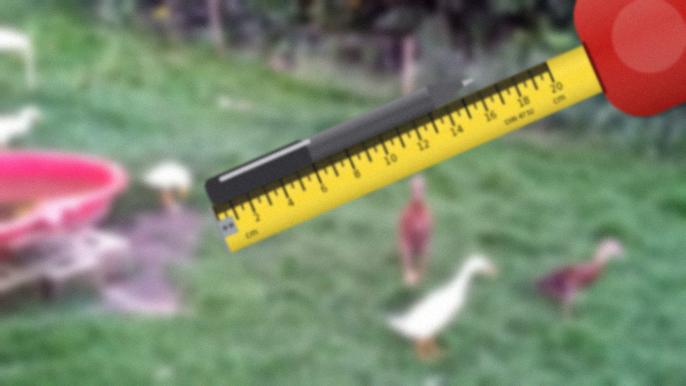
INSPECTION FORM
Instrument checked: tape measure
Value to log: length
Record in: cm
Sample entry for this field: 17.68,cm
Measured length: 16,cm
